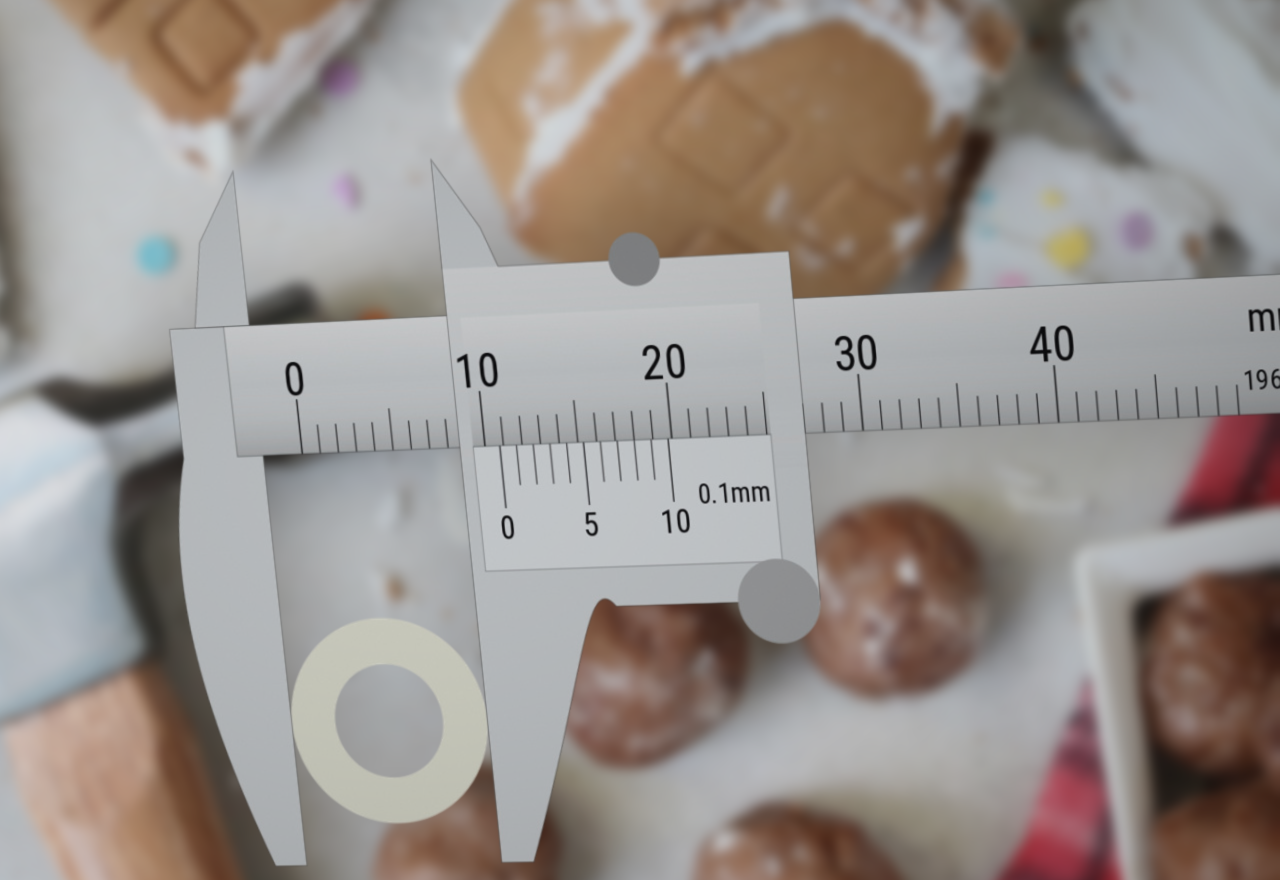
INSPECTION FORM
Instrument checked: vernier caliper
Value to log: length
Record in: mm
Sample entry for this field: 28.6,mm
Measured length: 10.8,mm
